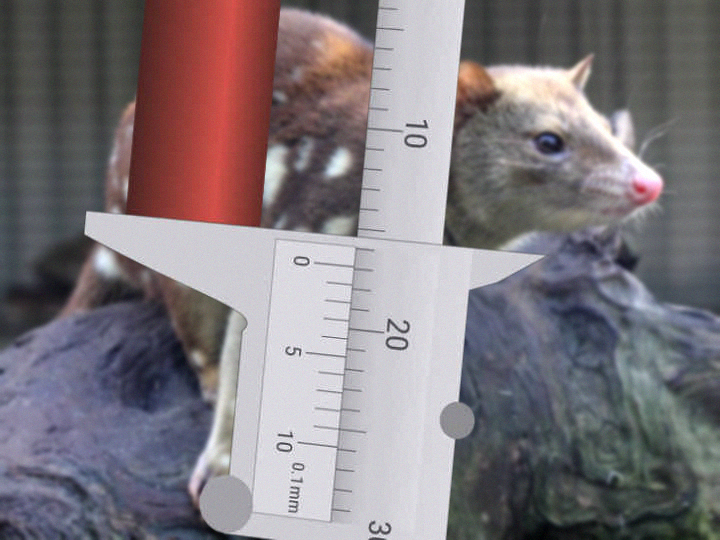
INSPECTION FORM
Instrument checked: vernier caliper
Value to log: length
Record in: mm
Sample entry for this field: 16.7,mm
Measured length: 16.9,mm
